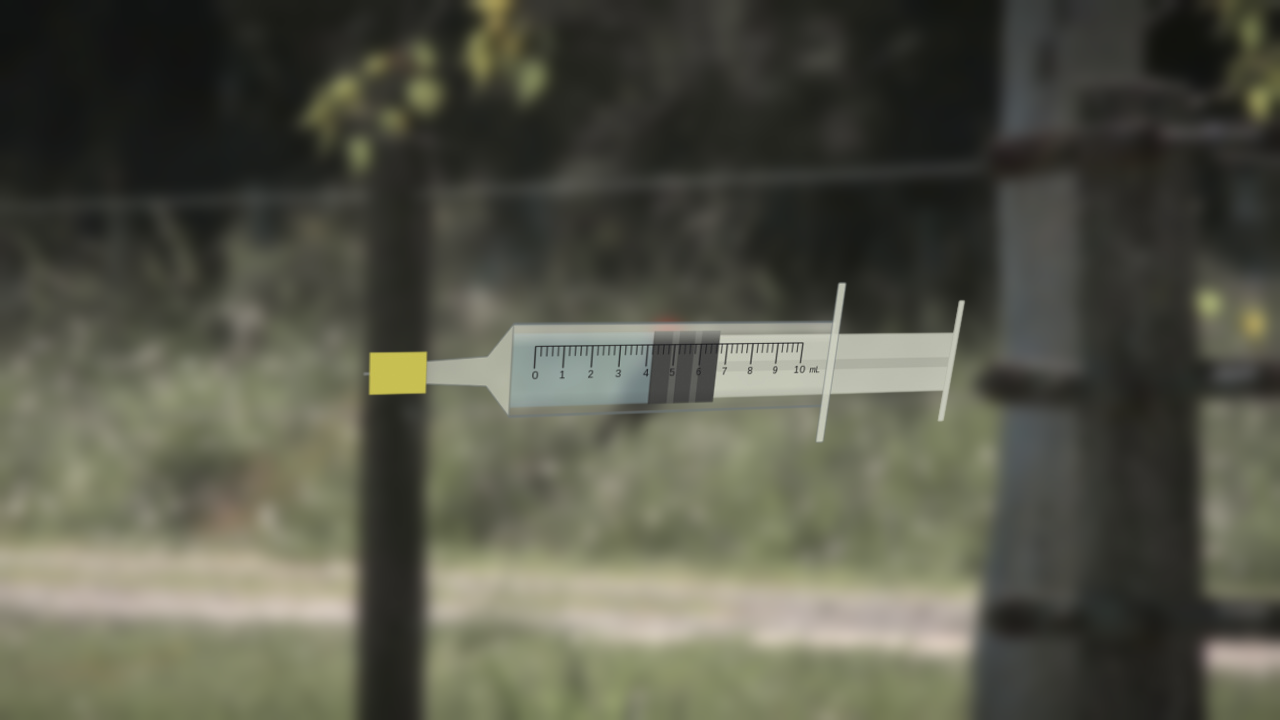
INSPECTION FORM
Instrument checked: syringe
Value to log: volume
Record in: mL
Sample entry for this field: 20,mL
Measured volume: 4.2,mL
